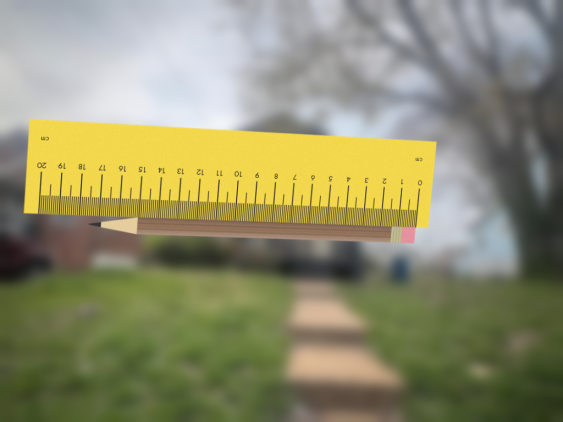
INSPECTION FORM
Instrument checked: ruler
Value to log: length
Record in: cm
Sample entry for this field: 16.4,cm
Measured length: 17.5,cm
